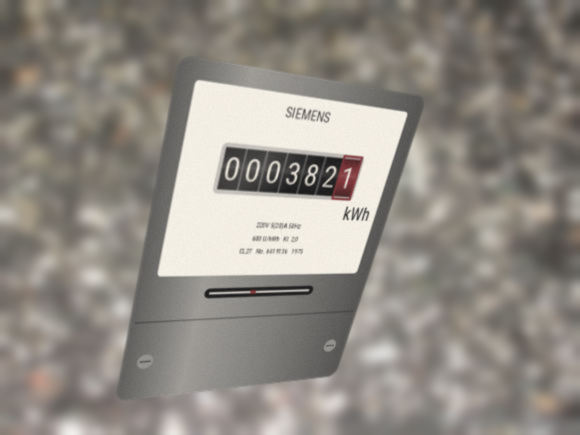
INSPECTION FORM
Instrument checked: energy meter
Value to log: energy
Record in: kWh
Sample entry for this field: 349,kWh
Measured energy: 382.1,kWh
